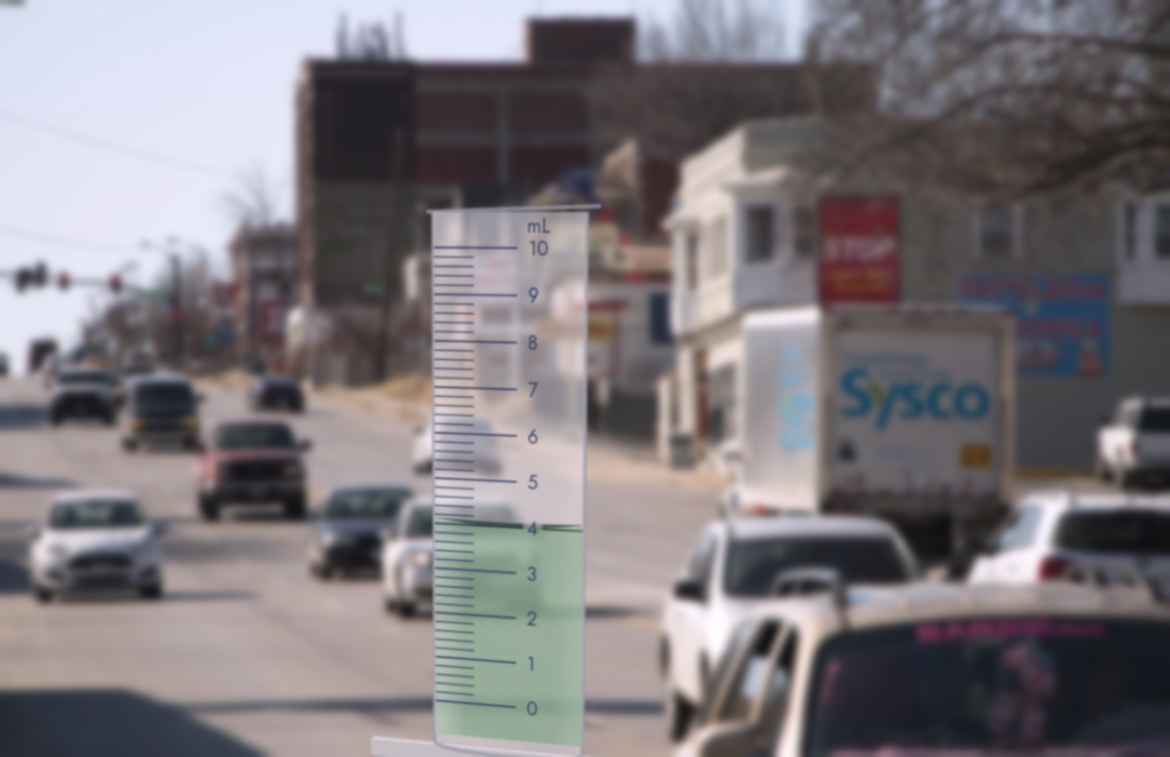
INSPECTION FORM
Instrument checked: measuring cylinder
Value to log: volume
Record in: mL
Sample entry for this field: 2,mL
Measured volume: 4,mL
